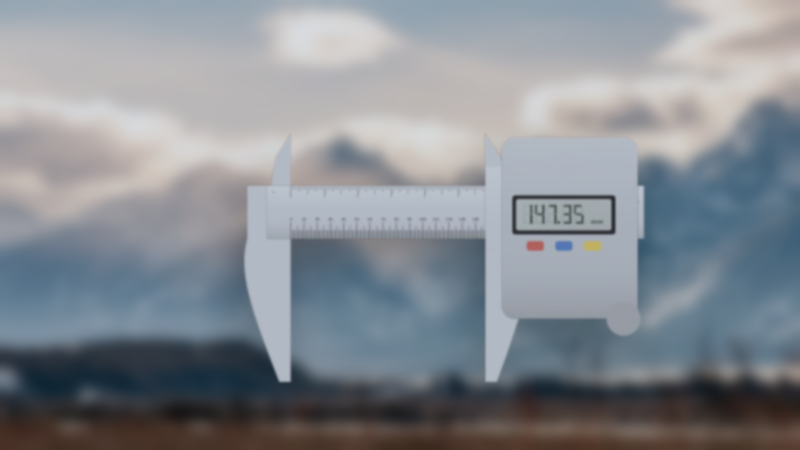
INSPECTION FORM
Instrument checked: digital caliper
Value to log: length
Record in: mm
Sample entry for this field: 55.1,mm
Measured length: 147.35,mm
